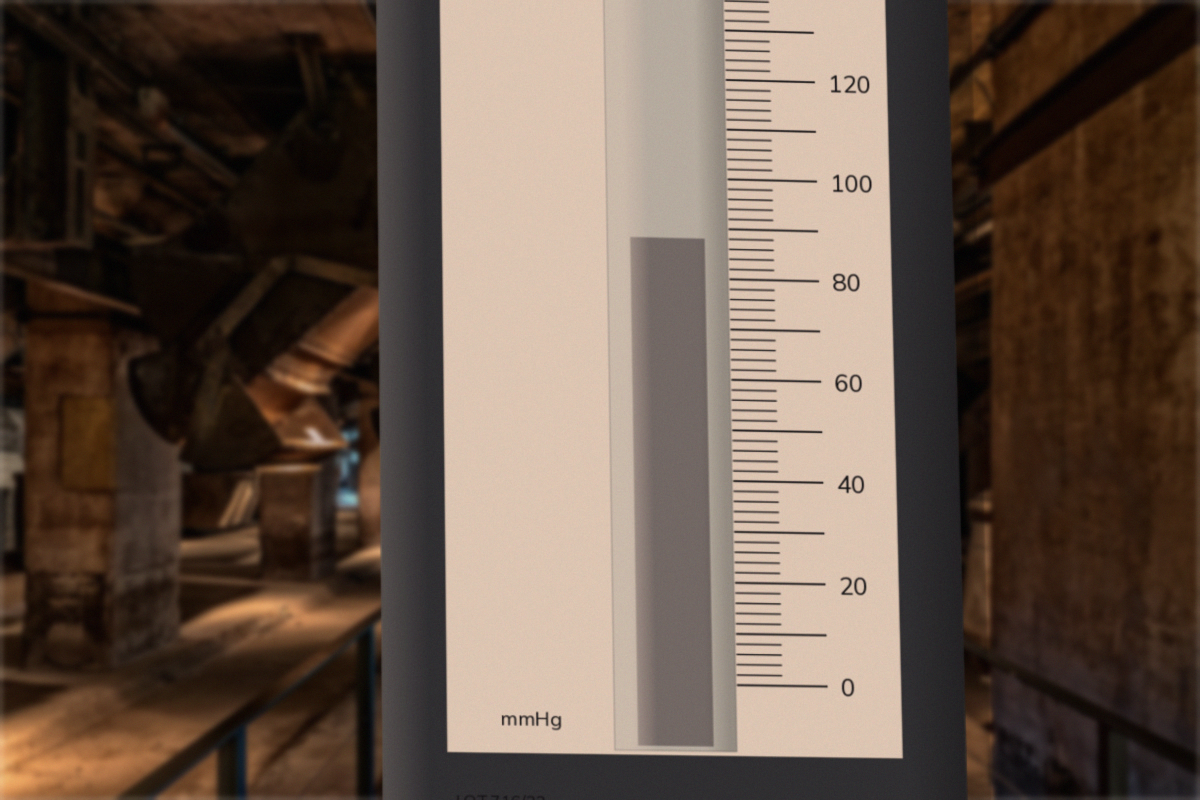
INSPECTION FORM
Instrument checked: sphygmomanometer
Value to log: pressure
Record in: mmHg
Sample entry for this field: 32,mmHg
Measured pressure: 88,mmHg
